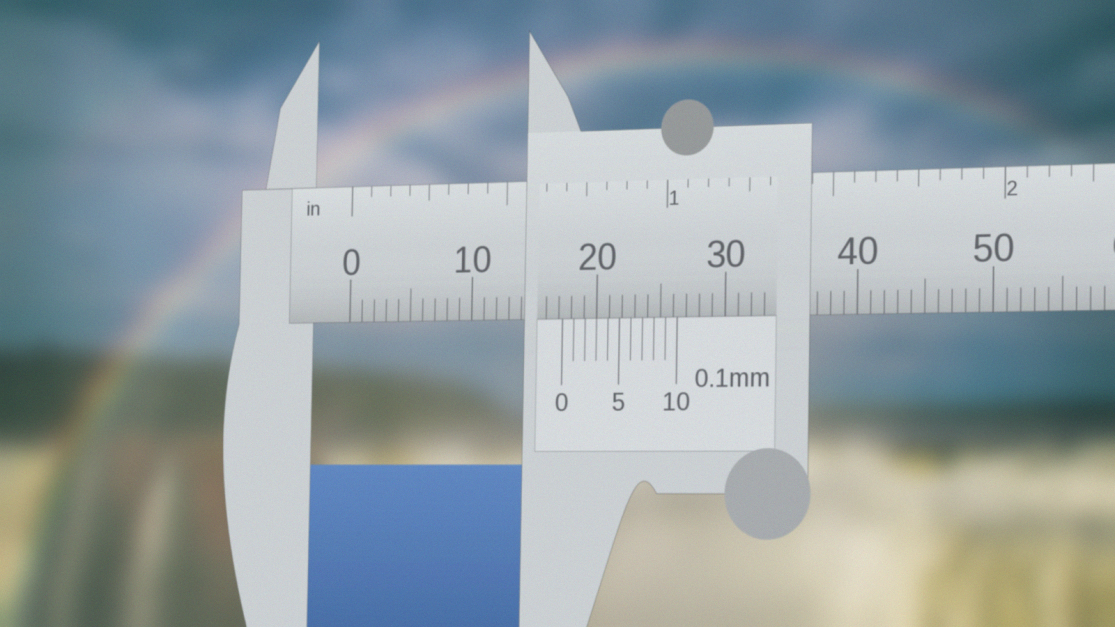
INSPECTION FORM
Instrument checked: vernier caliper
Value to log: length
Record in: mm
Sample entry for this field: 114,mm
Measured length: 17.3,mm
